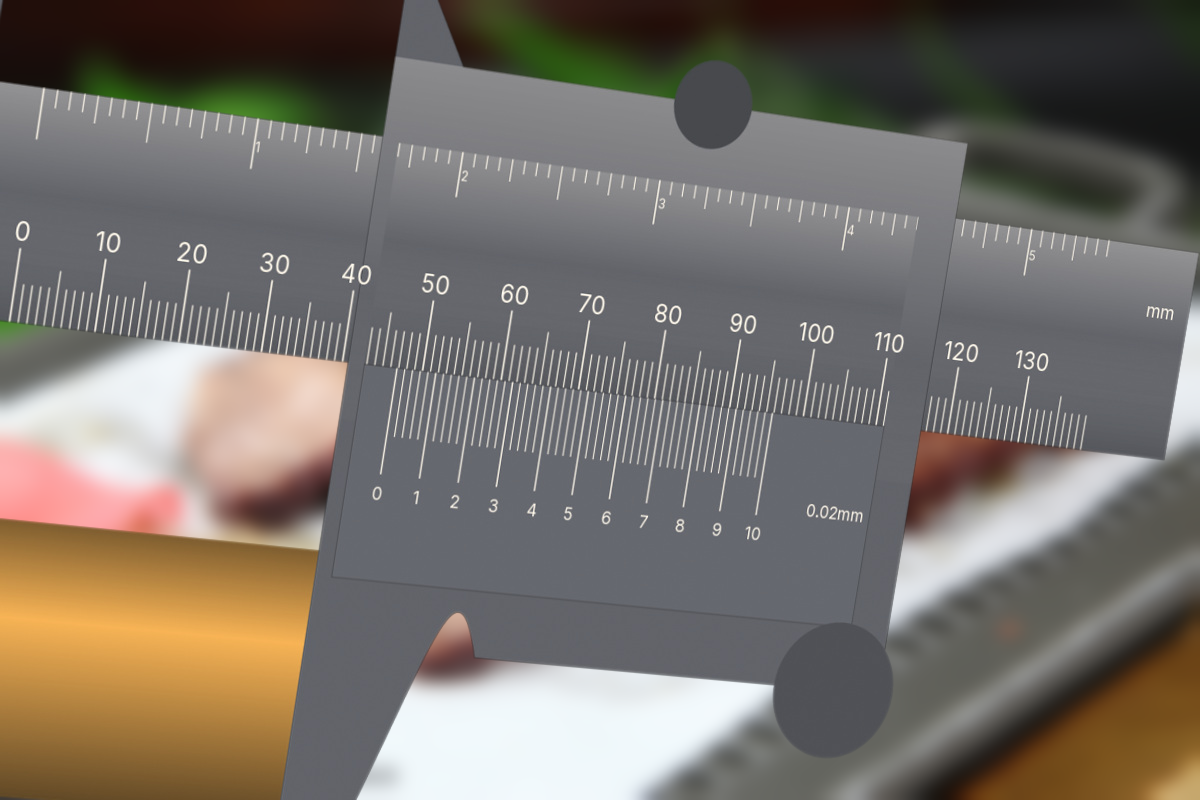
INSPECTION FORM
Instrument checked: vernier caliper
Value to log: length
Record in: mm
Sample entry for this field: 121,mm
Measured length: 46.8,mm
